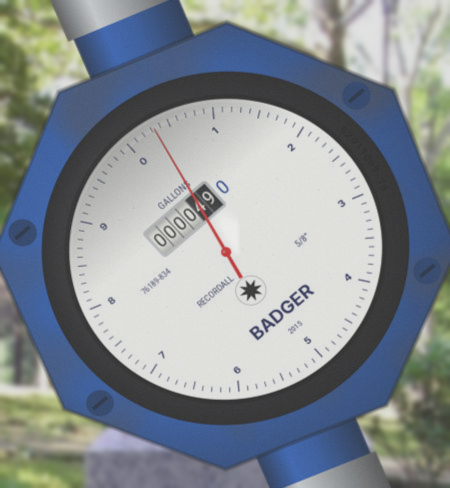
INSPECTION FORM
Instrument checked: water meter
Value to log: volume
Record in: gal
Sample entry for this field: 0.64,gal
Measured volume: 490.3,gal
